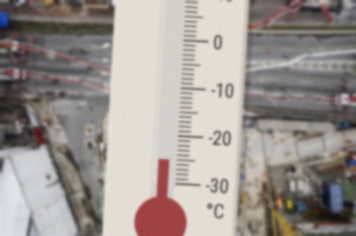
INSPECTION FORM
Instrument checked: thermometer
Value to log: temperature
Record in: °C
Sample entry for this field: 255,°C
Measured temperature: -25,°C
